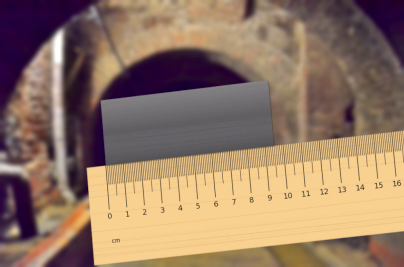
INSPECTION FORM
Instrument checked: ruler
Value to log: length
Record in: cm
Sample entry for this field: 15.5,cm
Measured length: 9.5,cm
